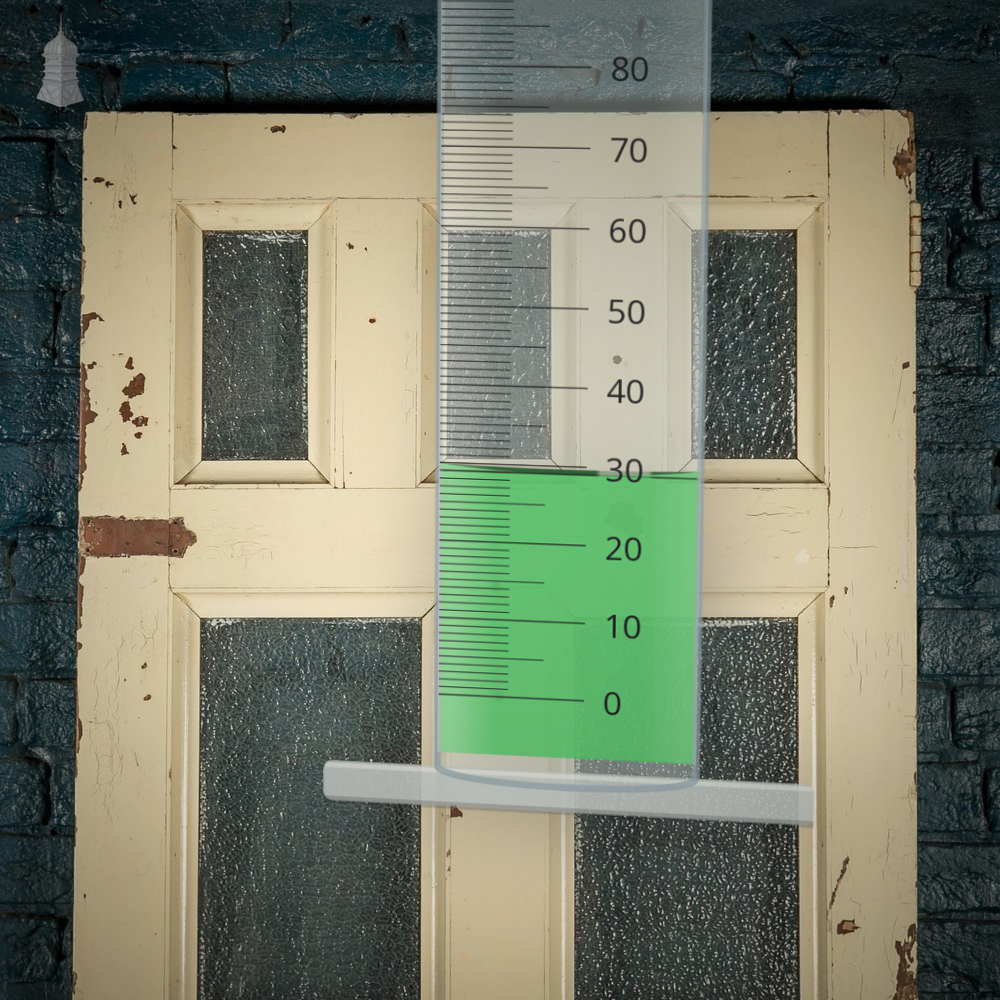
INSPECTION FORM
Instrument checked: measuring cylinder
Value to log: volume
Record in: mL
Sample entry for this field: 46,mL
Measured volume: 29,mL
